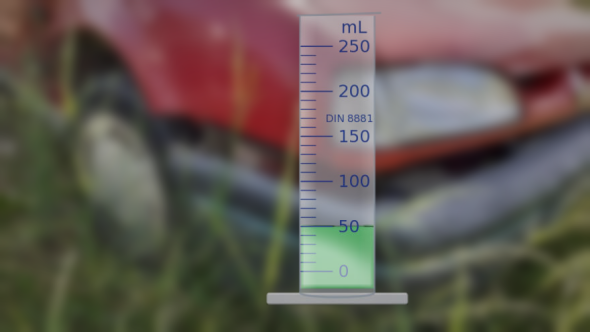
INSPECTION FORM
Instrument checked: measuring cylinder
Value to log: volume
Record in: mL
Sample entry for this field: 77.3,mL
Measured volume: 50,mL
